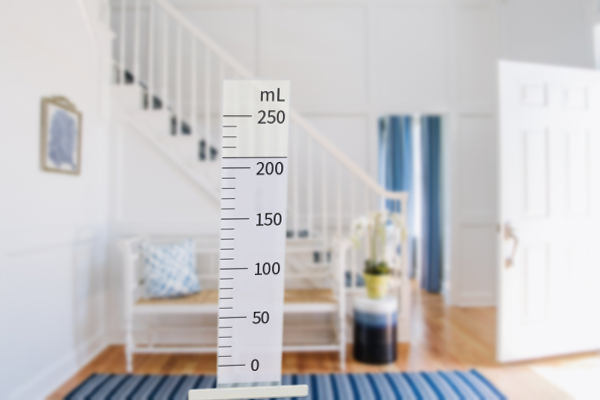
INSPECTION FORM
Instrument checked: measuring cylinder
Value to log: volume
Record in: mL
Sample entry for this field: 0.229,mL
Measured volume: 210,mL
